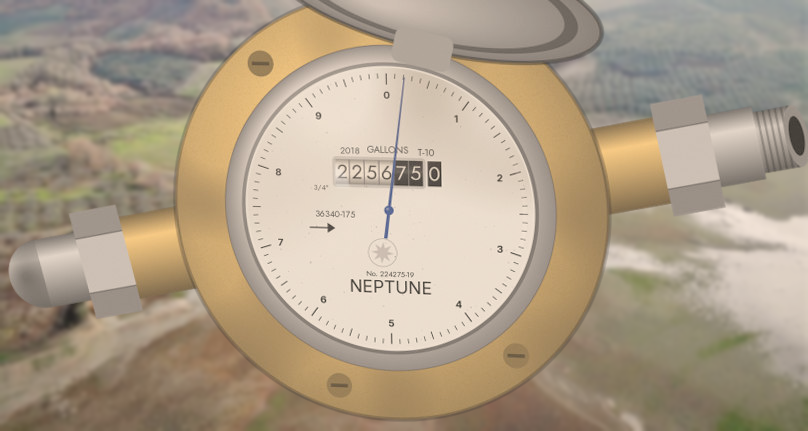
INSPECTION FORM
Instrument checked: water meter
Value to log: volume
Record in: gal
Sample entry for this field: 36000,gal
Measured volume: 2256750.2,gal
